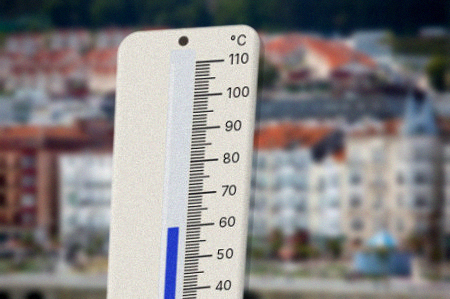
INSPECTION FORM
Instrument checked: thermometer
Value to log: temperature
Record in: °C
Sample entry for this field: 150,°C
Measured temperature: 60,°C
